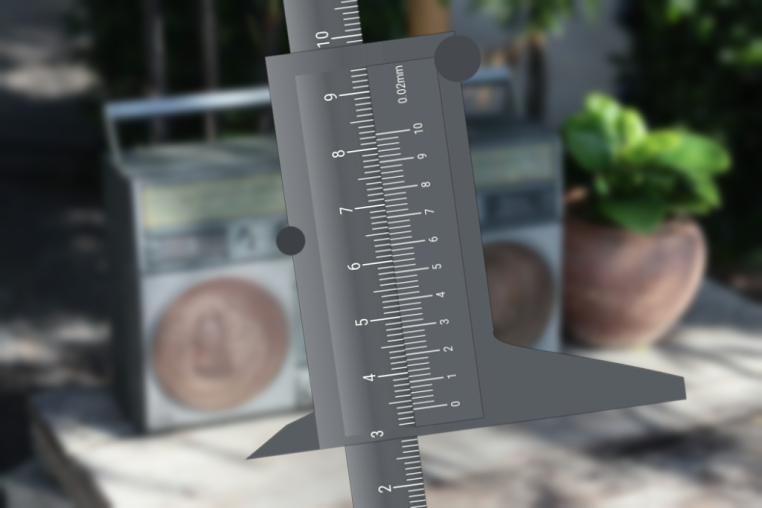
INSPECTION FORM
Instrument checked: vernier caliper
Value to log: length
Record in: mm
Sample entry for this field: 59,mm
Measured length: 33.4,mm
